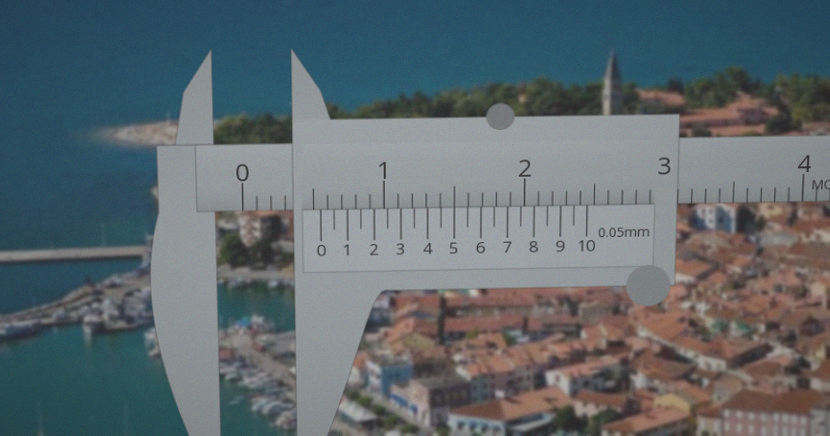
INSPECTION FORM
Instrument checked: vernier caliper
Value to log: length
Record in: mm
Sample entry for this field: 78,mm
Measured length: 5.5,mm
